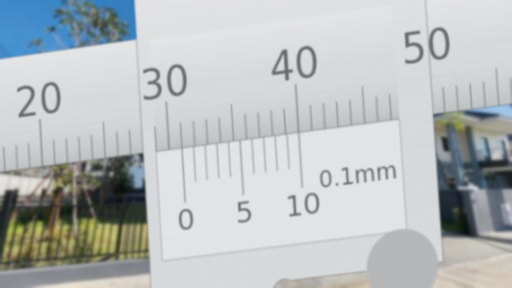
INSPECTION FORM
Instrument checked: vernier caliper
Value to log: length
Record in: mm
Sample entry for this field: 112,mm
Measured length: 31.0,mm
